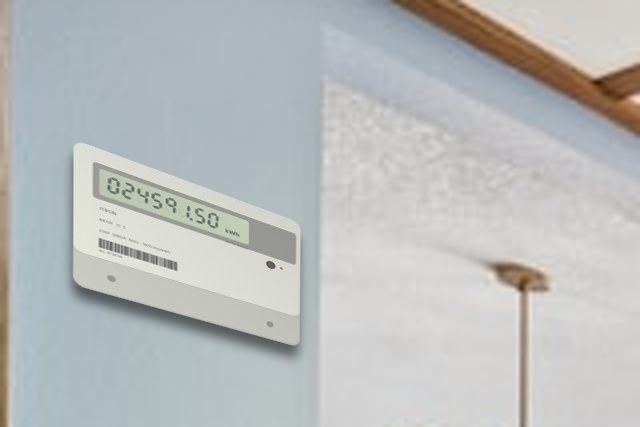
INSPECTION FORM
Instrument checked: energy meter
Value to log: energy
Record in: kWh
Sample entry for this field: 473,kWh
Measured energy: 24591.50,kWh
